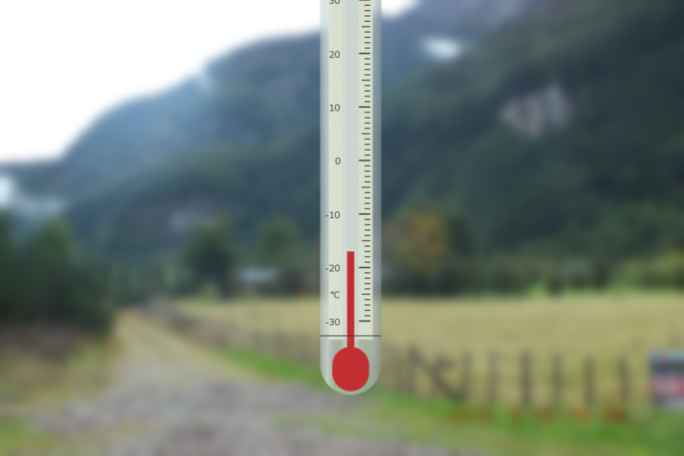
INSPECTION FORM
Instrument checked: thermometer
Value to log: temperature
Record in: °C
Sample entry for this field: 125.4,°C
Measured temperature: -17,°C
